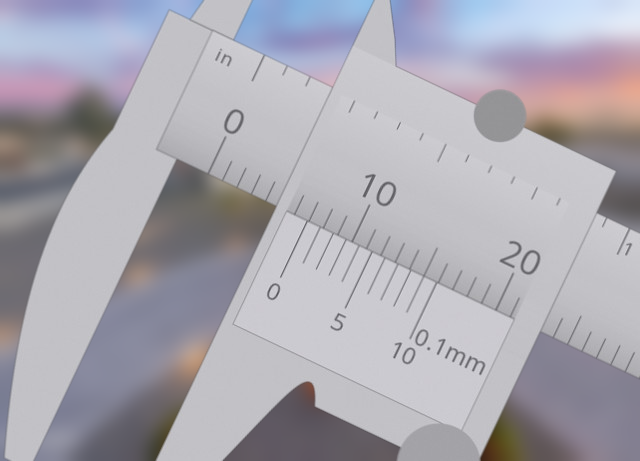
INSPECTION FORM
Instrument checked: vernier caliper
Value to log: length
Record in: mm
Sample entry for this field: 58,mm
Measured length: 6.9,mm
